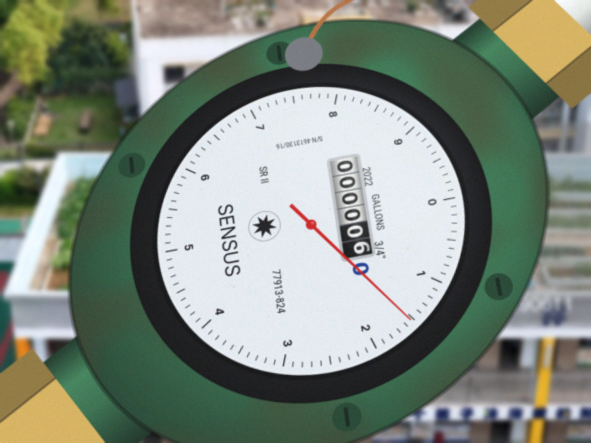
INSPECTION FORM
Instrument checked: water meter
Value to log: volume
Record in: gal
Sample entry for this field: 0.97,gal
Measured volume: 61.5,gal
